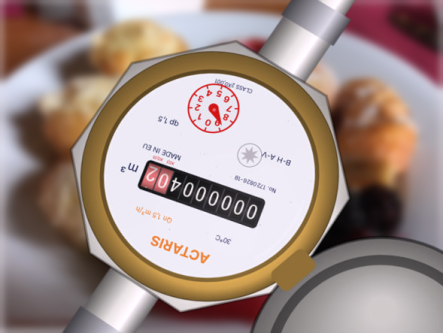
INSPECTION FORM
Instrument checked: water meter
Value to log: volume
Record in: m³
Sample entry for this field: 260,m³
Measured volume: 4.018,m³
